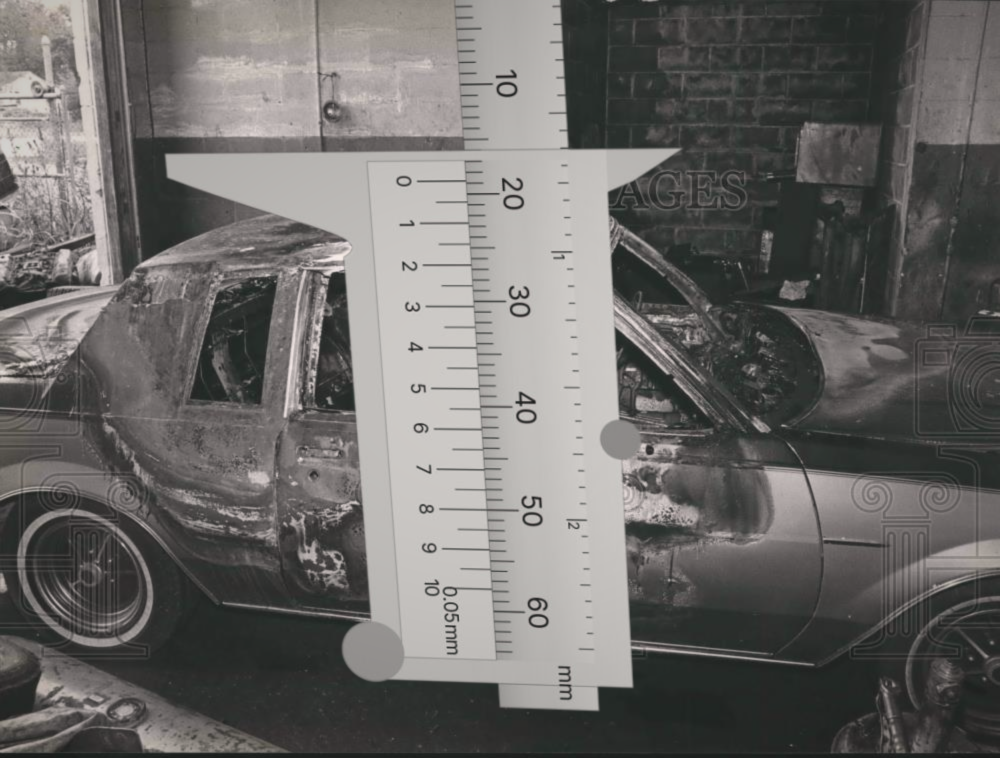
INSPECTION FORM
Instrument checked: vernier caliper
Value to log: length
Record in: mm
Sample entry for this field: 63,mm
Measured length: 18.8,mm
